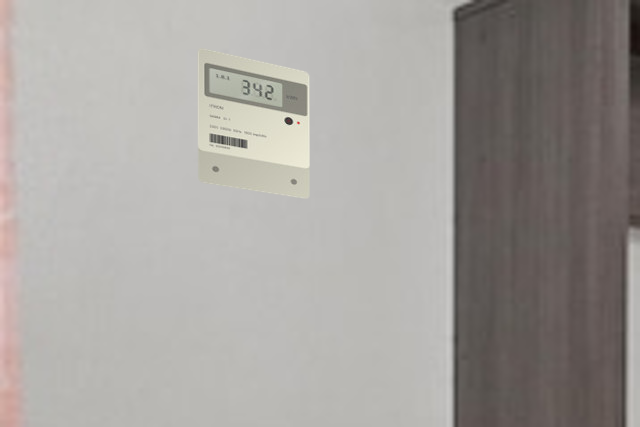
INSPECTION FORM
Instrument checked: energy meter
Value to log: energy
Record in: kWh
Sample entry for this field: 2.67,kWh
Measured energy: 342,kWh
